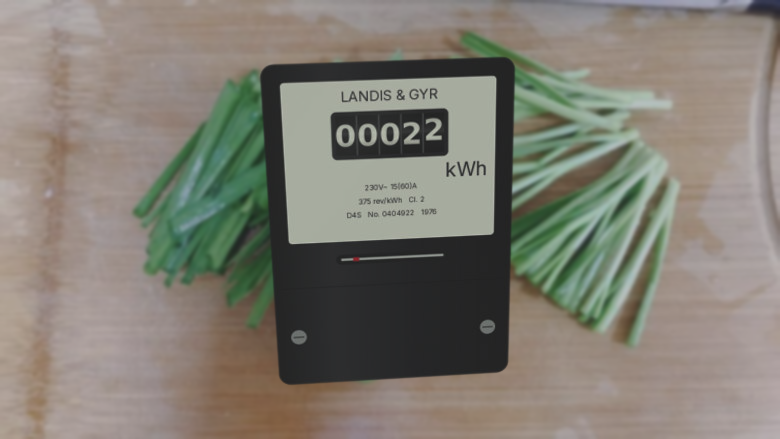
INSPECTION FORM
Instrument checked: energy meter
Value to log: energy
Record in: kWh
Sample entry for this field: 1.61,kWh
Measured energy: 22,kWh
